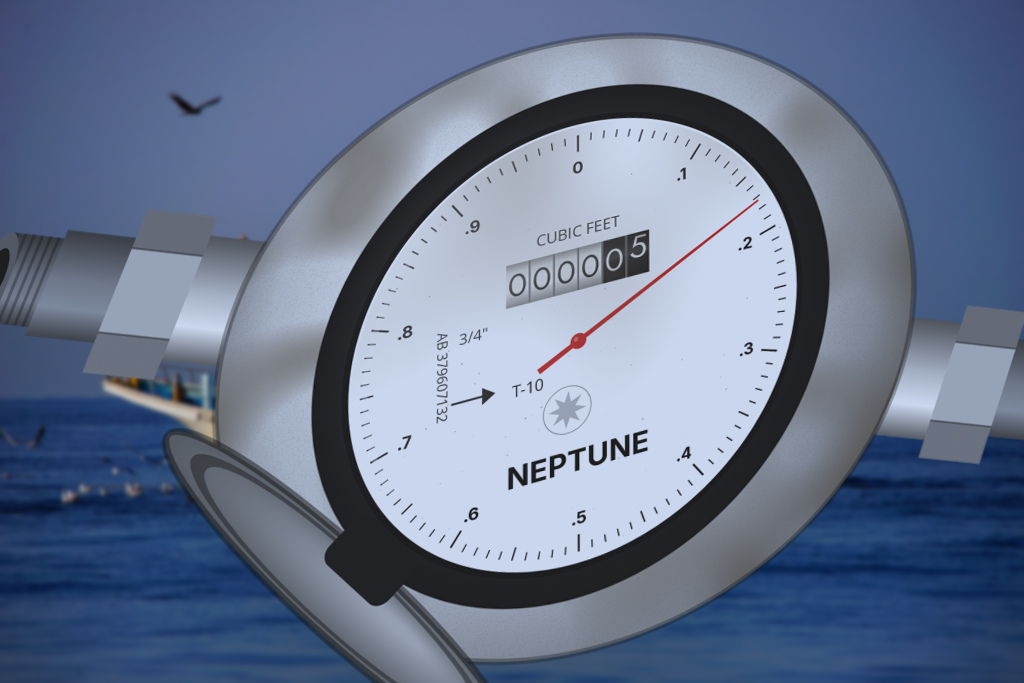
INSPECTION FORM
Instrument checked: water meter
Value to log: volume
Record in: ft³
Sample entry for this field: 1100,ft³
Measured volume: 5.17,ft³
